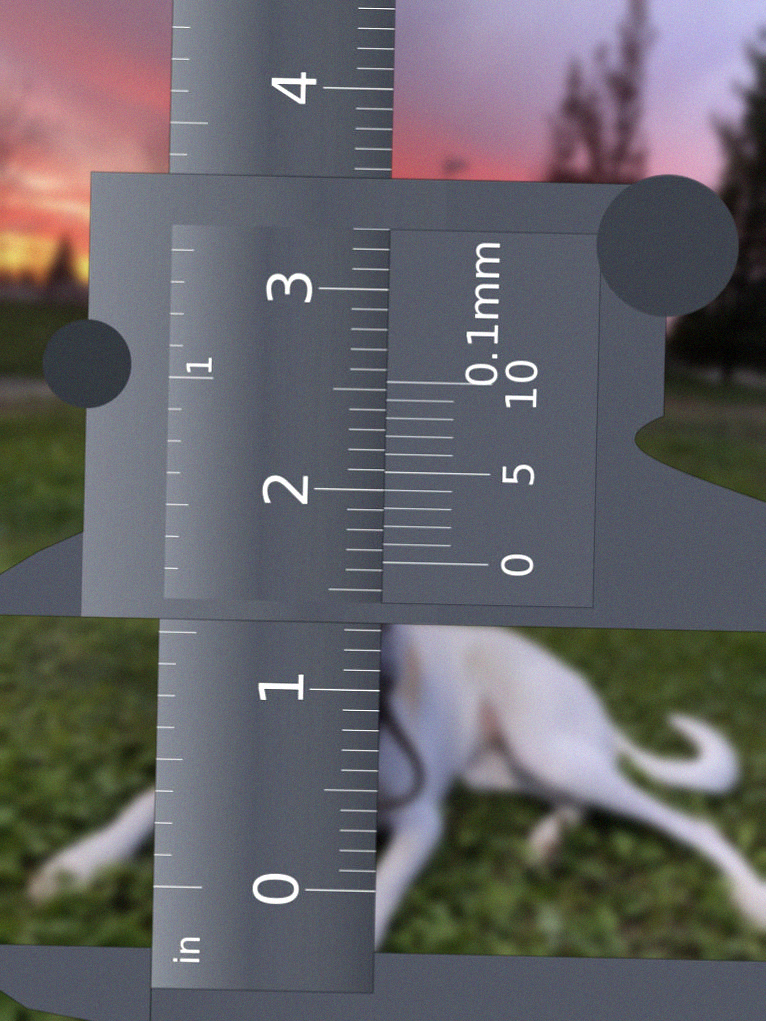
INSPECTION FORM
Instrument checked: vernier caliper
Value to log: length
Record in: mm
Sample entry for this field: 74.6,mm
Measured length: 16.4,mm
